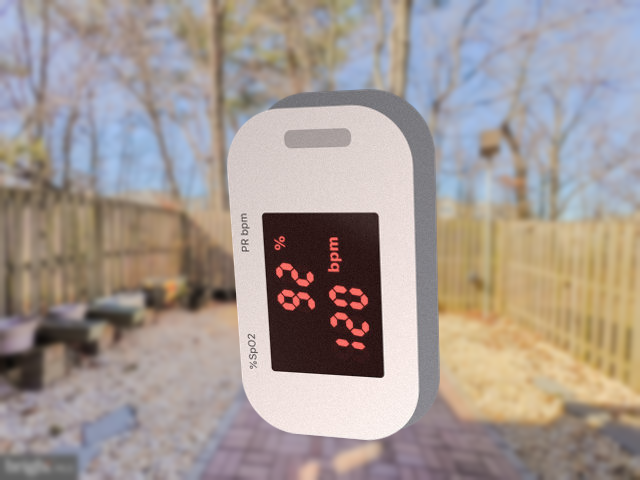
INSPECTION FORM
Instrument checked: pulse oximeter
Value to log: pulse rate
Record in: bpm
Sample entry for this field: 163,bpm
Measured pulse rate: 120,bpm
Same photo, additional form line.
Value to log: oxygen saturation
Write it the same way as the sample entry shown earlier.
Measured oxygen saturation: 92,%
